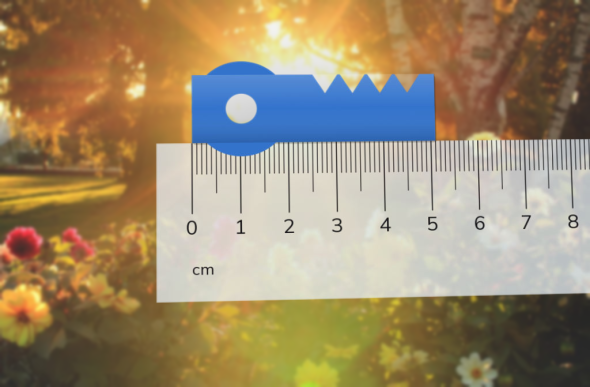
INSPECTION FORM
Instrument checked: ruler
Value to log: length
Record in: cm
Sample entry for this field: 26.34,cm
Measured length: 5.1,cm
